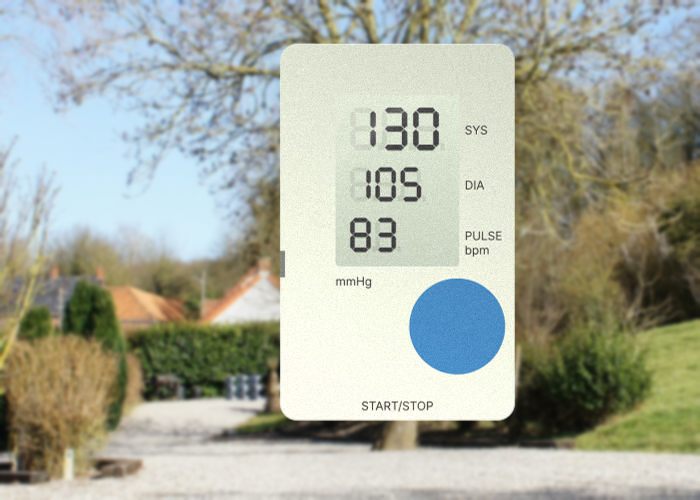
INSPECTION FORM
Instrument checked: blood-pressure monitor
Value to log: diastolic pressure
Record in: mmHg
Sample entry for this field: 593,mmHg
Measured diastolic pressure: 105,mmHg
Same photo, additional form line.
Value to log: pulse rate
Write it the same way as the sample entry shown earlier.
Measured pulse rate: 83,bpm
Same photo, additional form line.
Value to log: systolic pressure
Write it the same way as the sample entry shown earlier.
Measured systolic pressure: 130,mmHg
